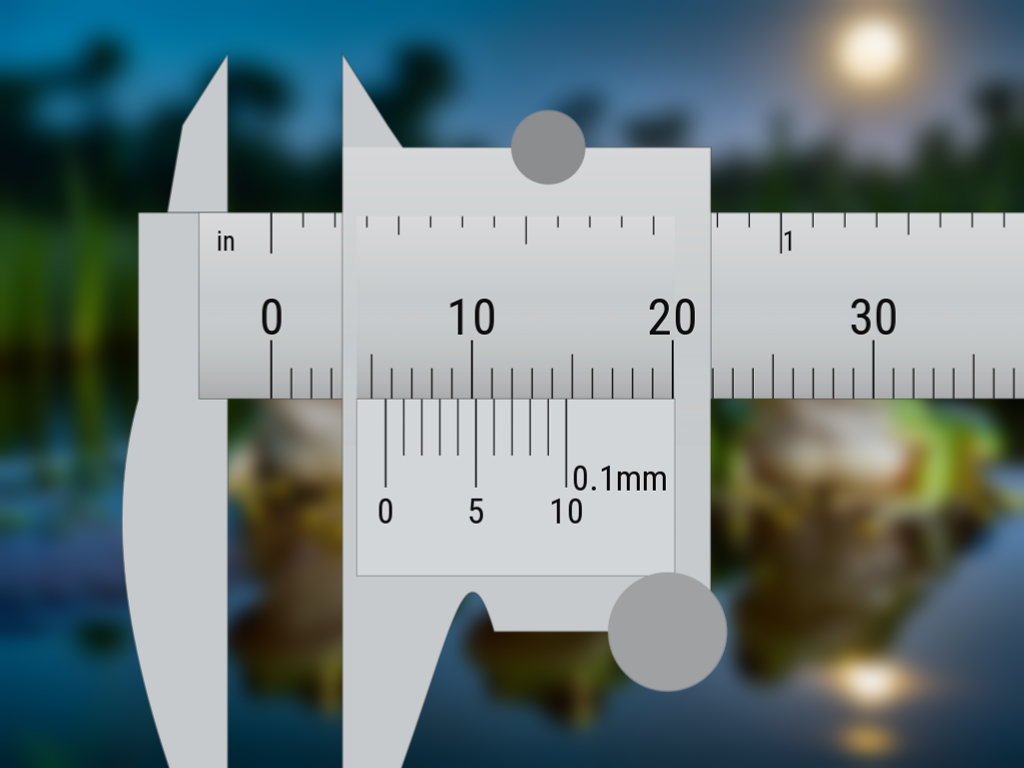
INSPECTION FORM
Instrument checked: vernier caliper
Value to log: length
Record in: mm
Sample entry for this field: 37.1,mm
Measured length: 5.7,mm
